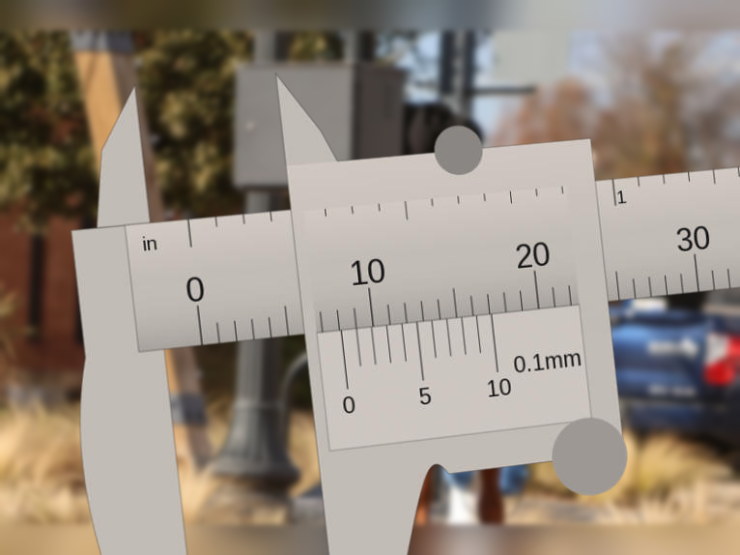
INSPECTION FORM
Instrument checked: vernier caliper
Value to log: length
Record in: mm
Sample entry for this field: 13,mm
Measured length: 8.1,mm
